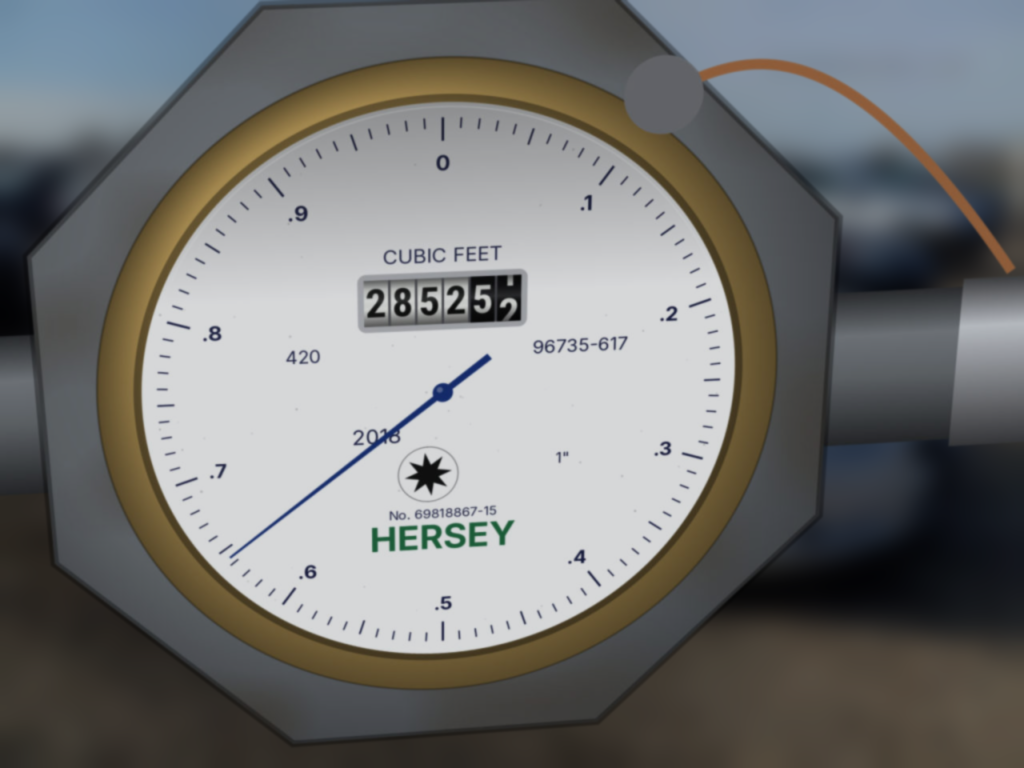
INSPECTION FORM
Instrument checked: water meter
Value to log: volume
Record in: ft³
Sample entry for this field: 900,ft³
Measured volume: 285251.64,ft³
